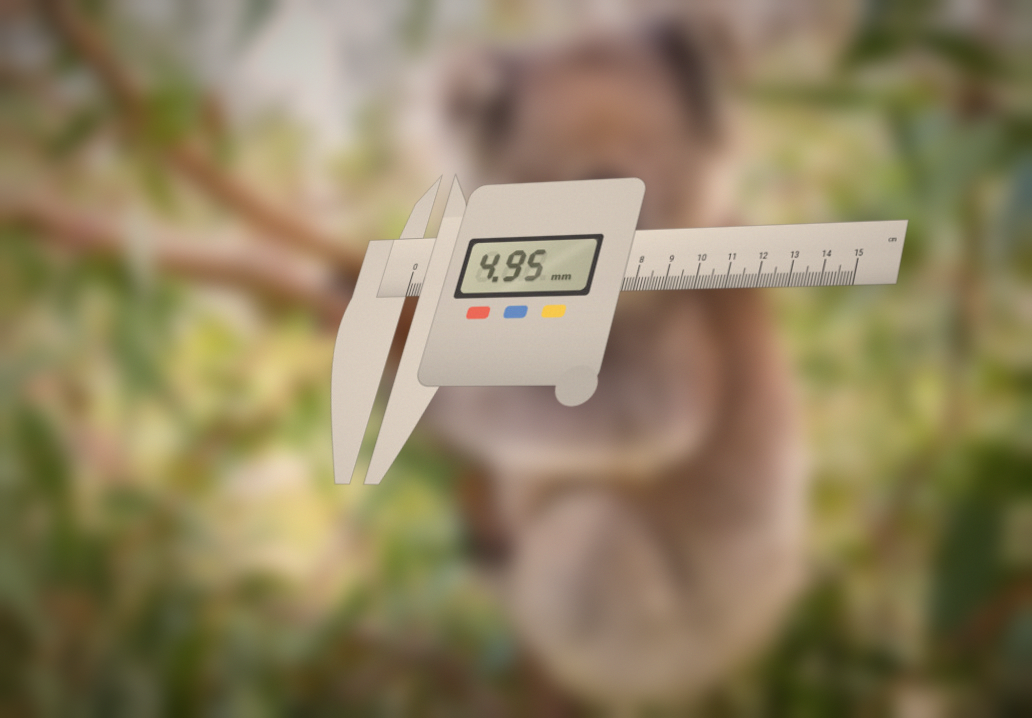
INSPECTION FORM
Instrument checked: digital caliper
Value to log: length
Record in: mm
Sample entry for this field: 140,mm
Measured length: 4.95,mm
